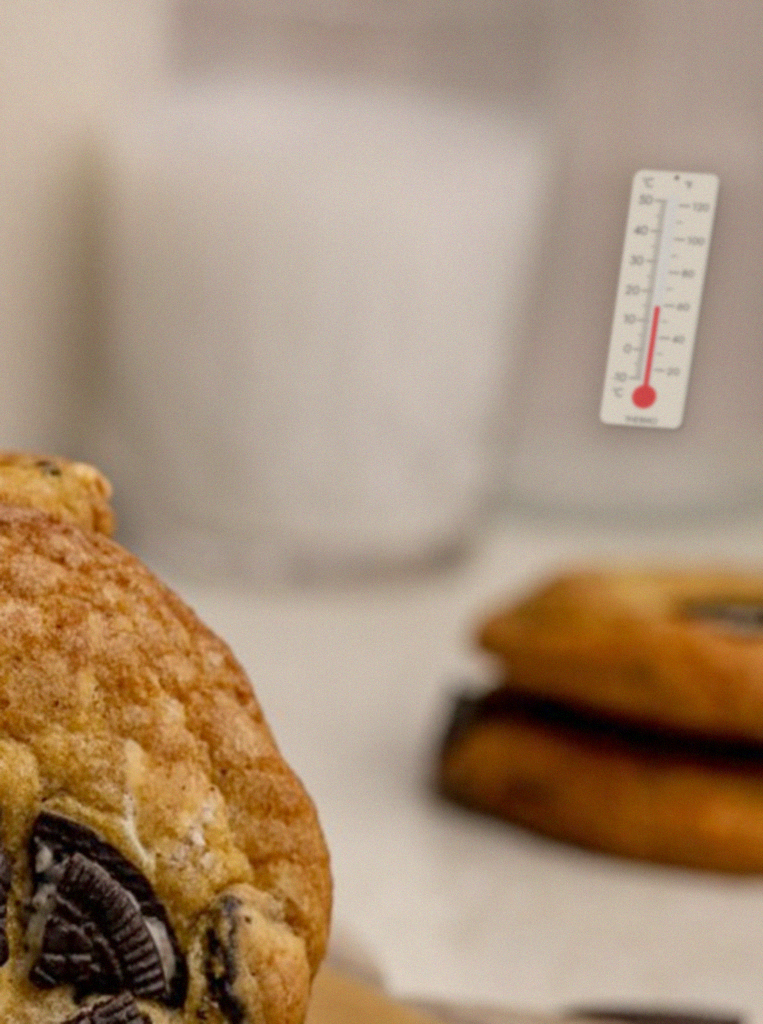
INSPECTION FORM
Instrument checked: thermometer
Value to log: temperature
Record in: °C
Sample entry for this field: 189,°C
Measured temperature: 15,°C
